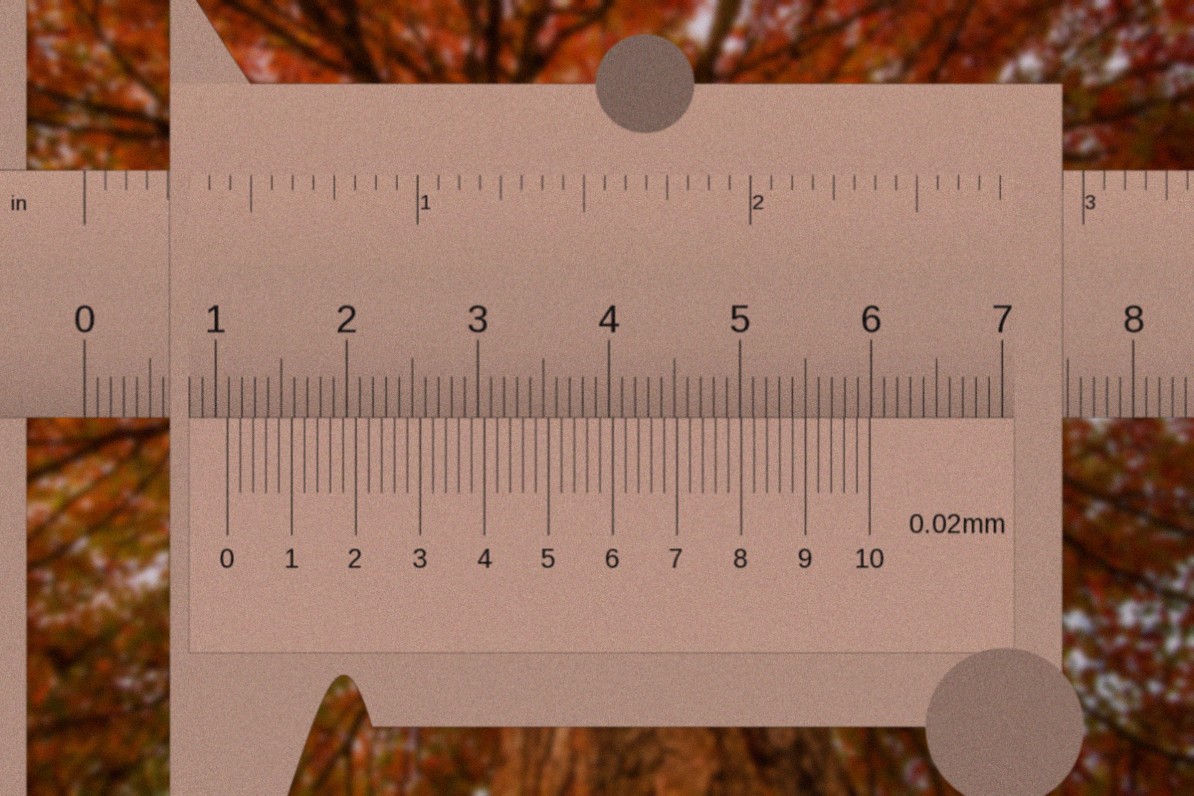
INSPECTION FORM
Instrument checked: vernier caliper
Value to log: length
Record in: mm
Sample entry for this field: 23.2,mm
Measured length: 10.9,mm
